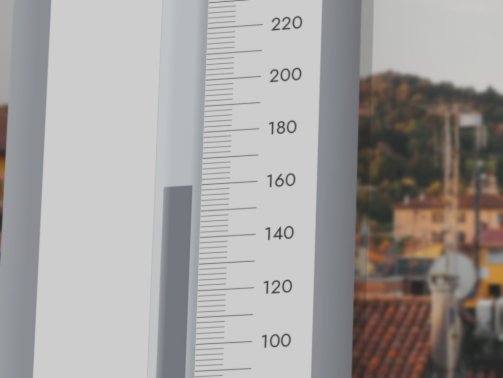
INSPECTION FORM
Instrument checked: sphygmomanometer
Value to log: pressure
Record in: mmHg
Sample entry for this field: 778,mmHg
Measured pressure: 160,mmHg
